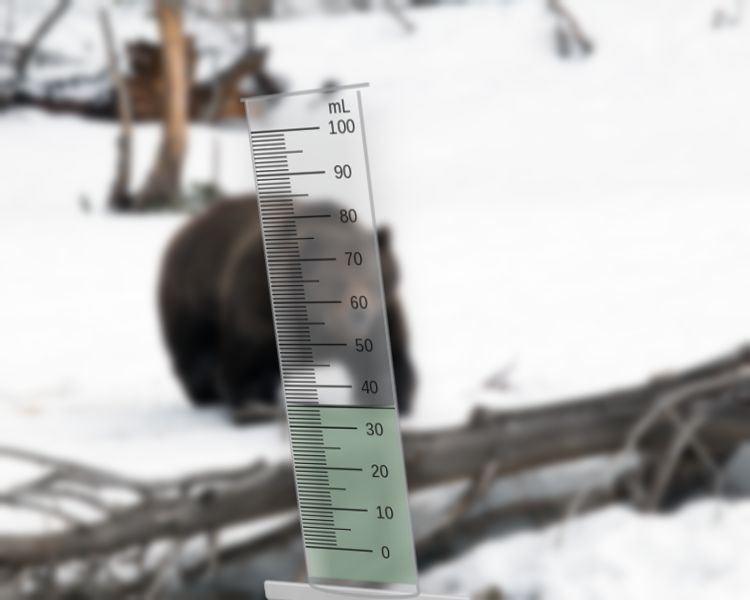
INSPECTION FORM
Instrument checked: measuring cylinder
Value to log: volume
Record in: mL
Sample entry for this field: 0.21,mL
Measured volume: 35,mL
